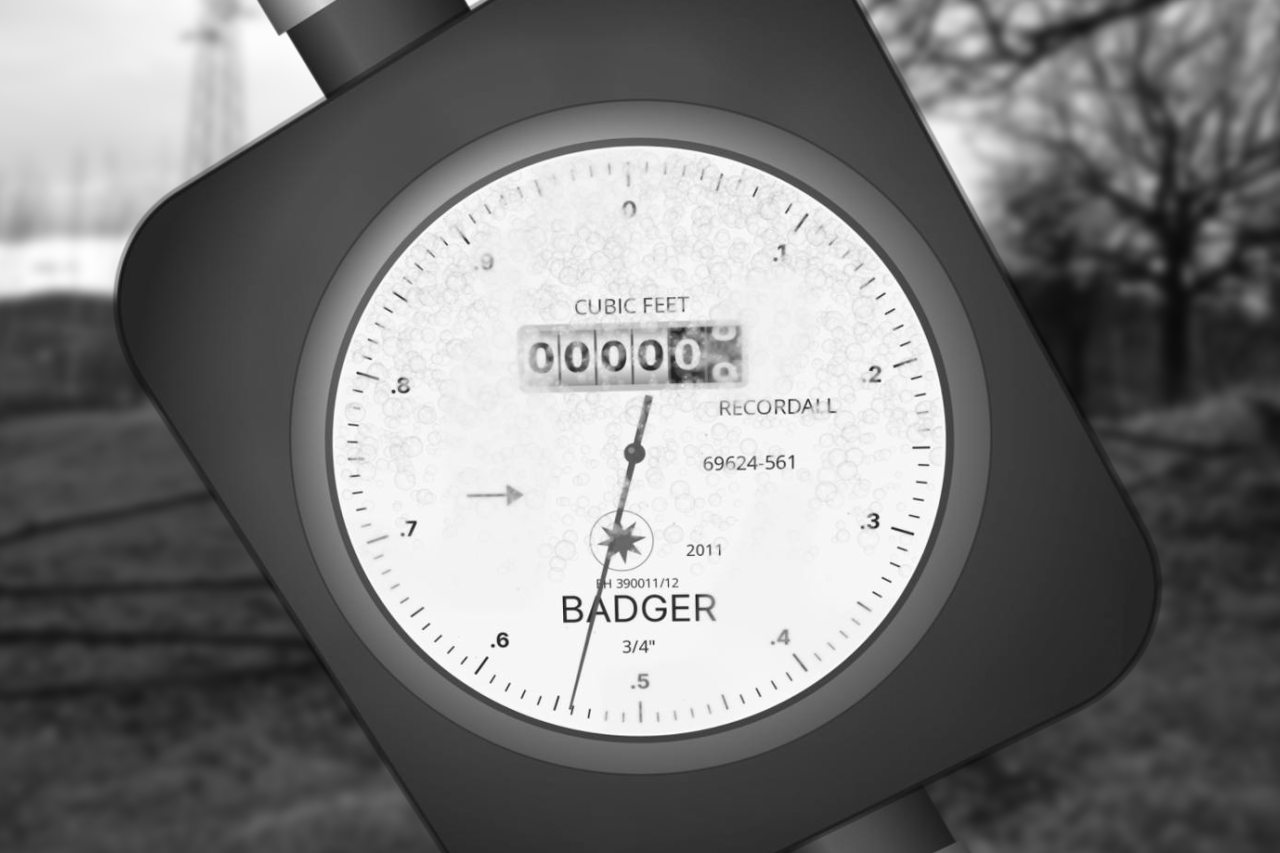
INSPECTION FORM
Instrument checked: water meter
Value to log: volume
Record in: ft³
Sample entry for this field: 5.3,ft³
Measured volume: 8.54,ft³
